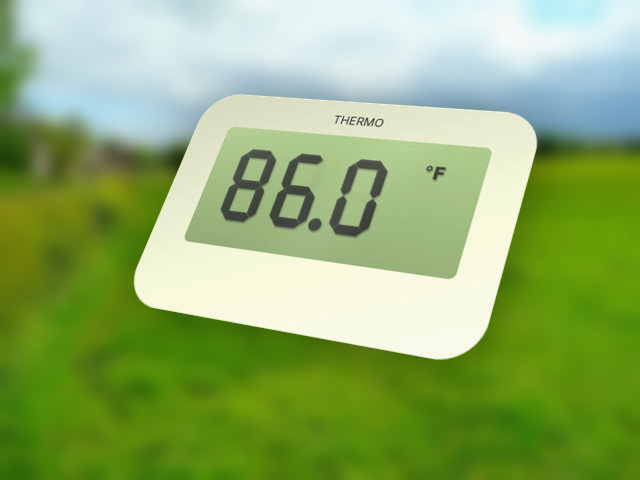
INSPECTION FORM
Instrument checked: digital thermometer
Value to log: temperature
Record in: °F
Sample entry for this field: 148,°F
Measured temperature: 86.0,°F
